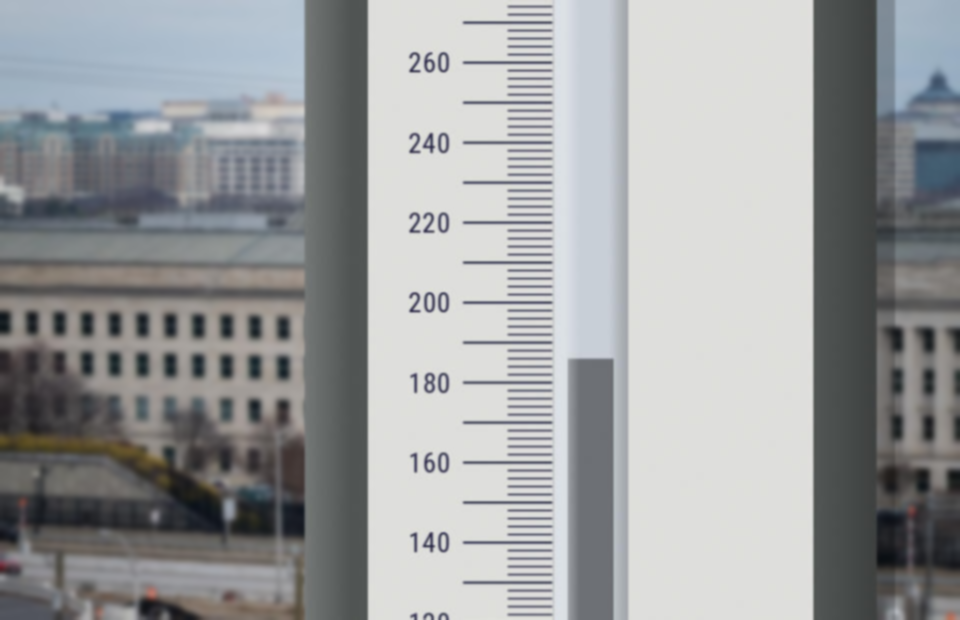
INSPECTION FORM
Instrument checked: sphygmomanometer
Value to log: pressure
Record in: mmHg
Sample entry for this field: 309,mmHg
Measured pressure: 186,mmHg
